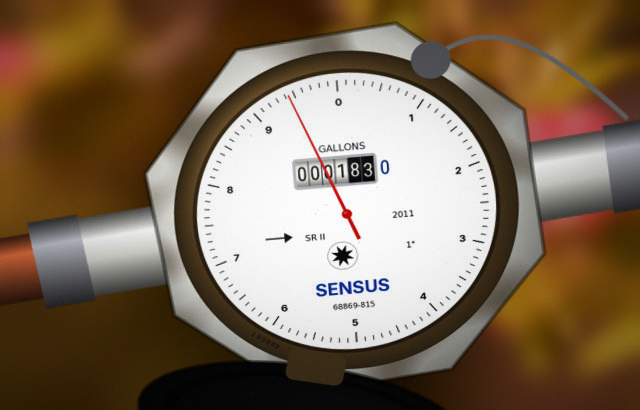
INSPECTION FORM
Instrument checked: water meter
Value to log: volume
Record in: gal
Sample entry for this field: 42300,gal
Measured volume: 1829.4,gal
